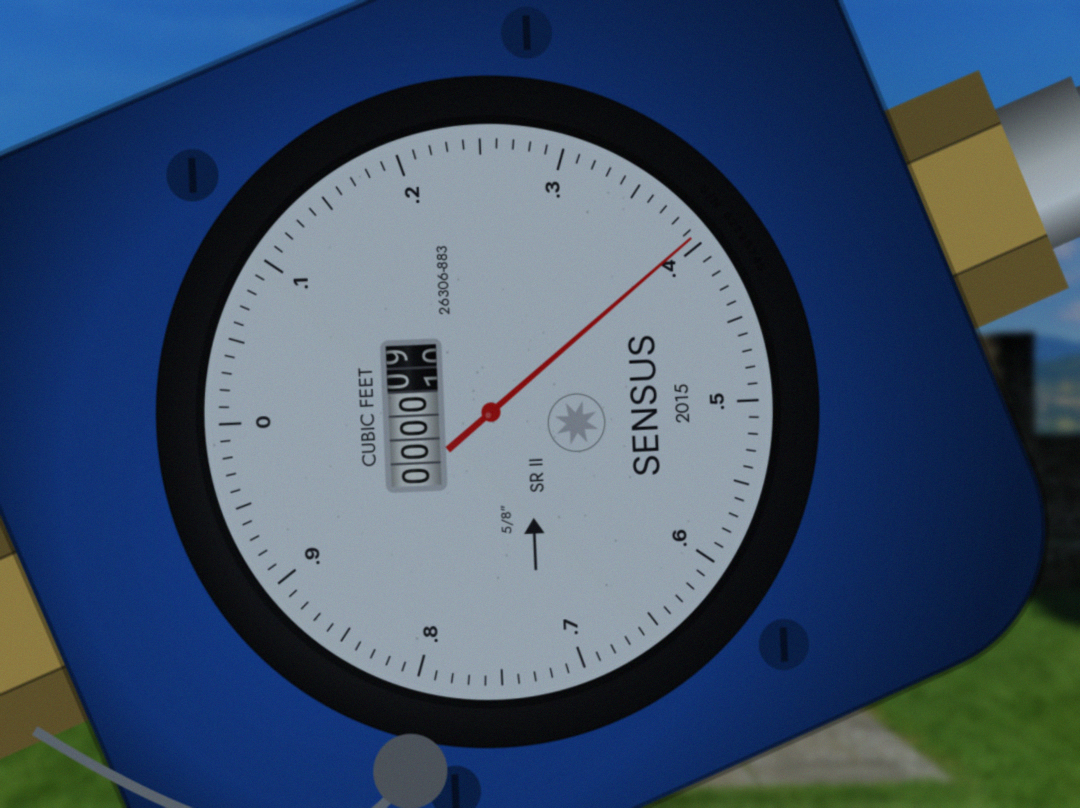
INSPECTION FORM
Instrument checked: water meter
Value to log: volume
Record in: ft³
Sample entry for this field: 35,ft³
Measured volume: 9.39,ft³
